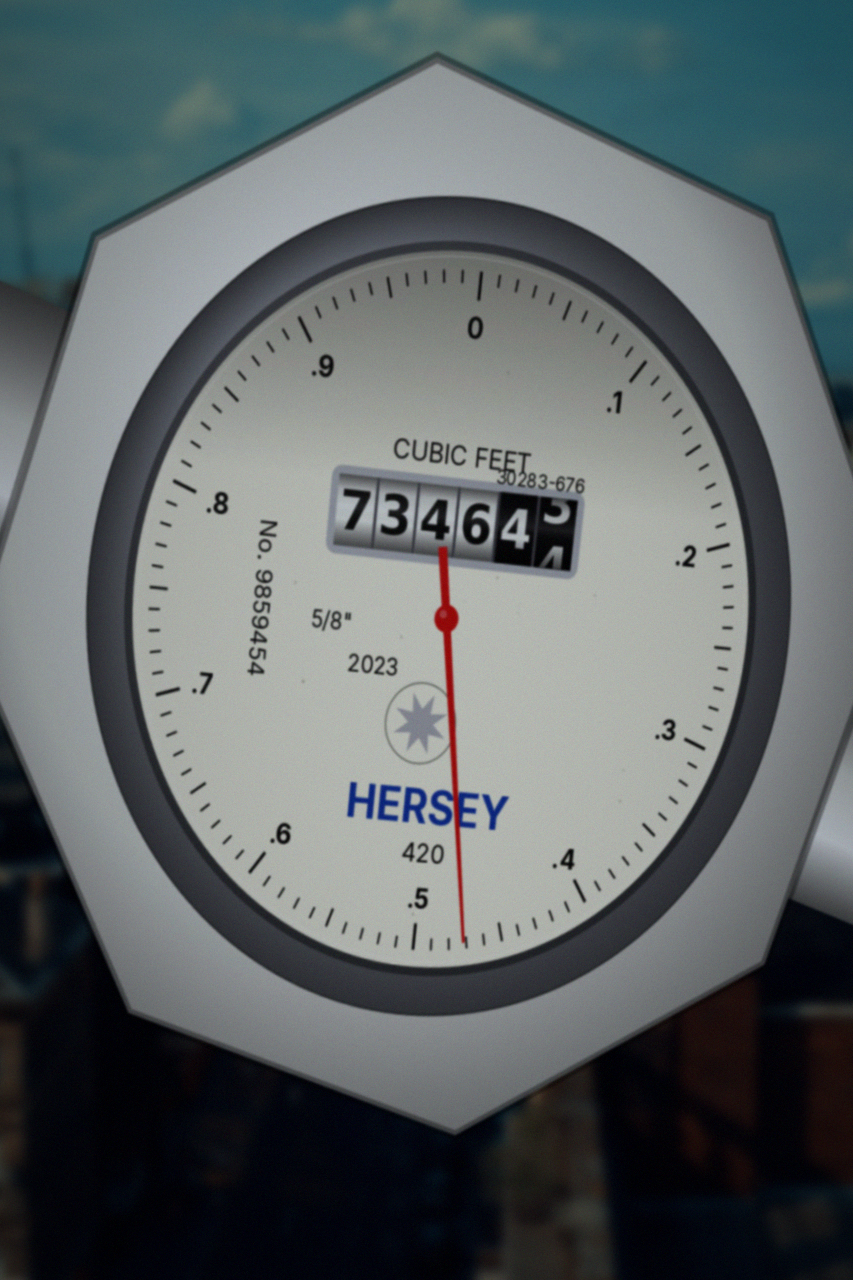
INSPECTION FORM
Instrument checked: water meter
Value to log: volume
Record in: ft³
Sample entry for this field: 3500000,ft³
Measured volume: 734643.47,ft³
